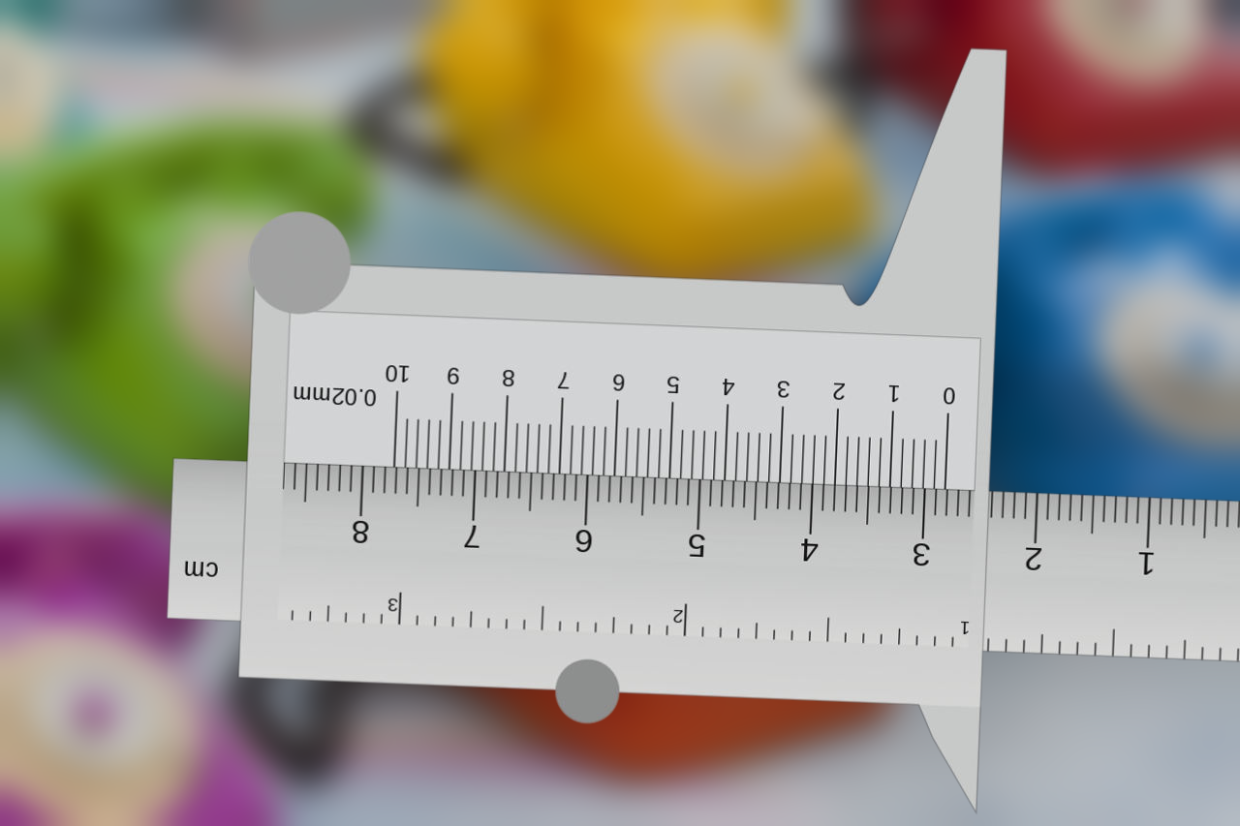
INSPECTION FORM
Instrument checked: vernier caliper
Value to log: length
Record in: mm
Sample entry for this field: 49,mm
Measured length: 28.2,mm
